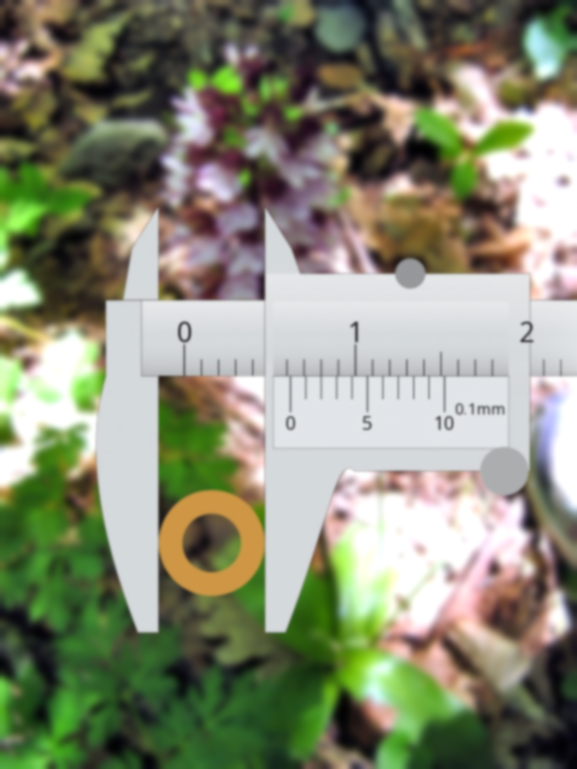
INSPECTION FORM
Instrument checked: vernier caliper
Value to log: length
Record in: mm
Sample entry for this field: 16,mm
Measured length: 6.2,mm
